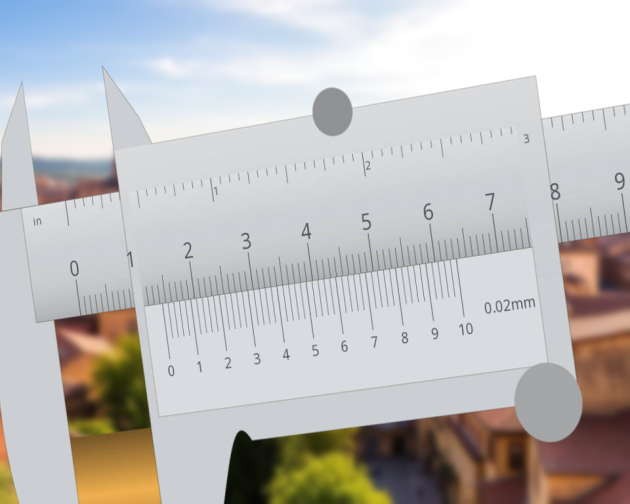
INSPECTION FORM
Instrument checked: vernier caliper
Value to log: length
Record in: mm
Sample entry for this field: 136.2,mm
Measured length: 14.4,mm
